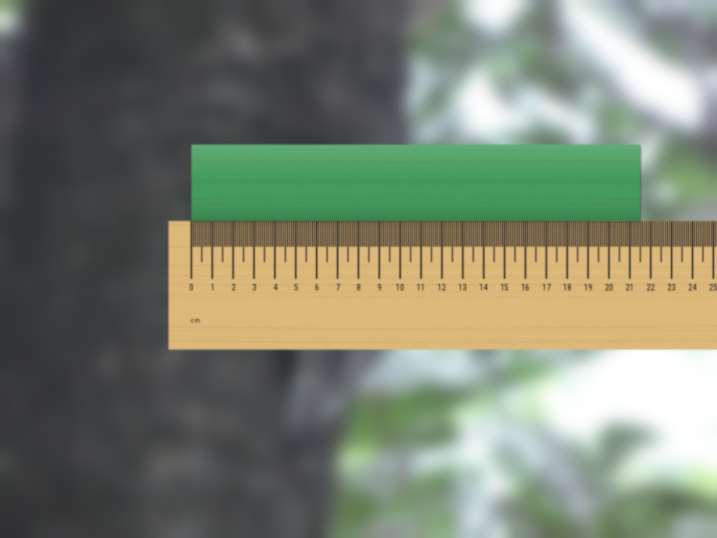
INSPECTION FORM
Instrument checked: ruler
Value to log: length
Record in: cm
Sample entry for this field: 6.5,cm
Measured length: 21.5,cm
